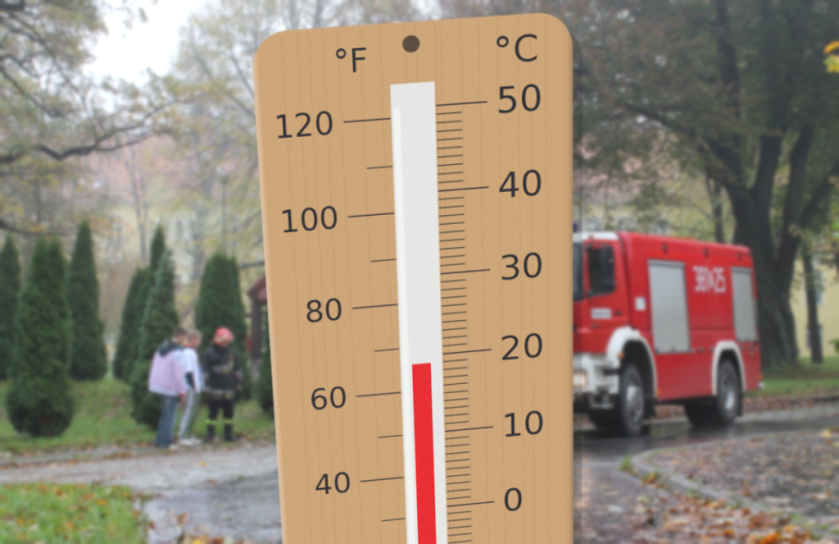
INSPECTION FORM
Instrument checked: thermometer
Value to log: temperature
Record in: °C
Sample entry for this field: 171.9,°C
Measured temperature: 19,°C
